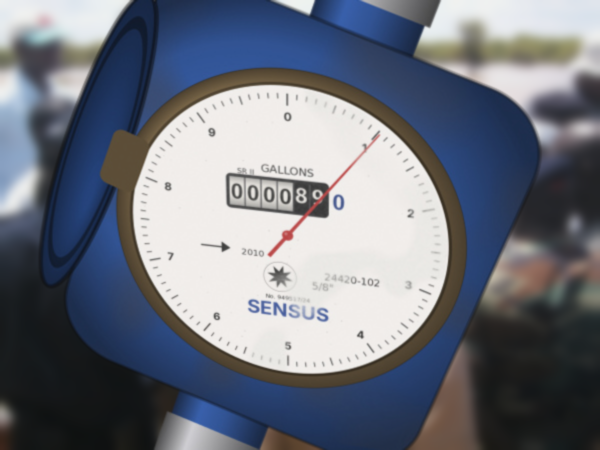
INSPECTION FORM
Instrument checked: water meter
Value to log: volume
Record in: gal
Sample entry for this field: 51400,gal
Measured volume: 891.0,gal
